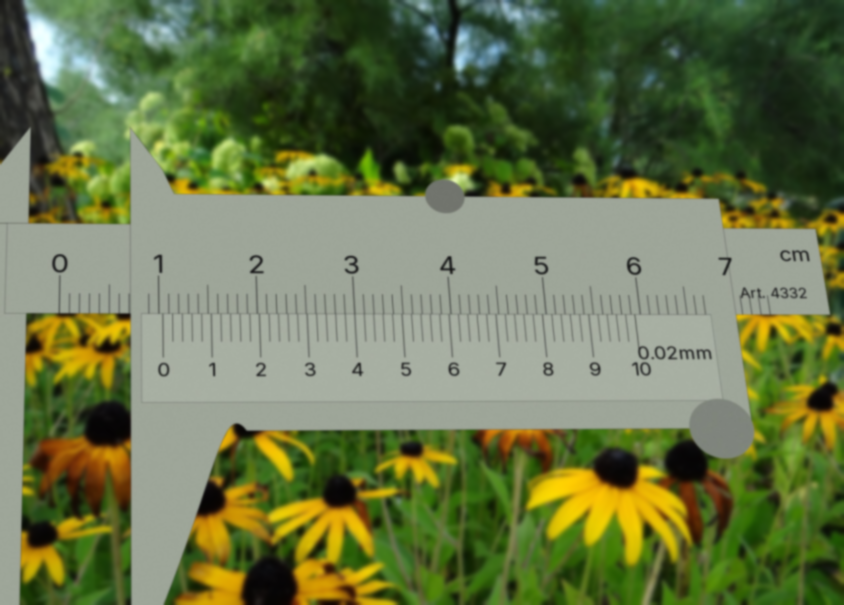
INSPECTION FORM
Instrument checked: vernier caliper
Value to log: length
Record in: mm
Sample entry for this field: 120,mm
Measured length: 10.4,mm
